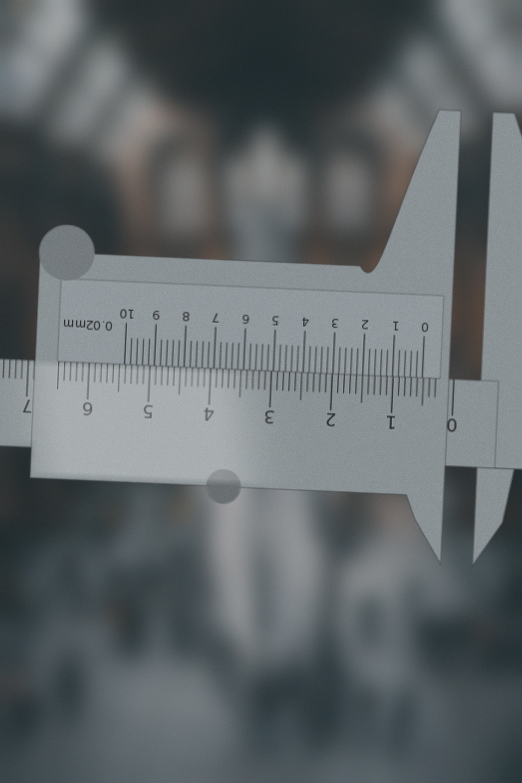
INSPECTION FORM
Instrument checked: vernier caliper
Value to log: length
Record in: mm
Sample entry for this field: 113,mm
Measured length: 5.2,mm
